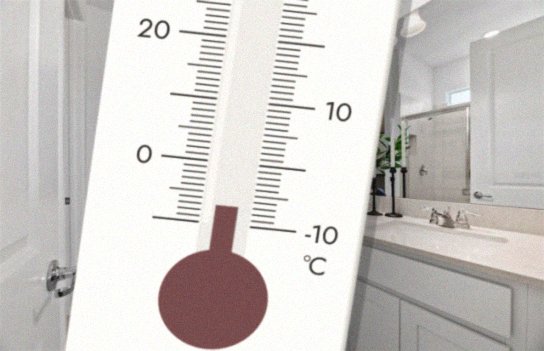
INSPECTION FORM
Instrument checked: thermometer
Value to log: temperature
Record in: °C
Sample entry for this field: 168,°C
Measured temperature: -7,°C
